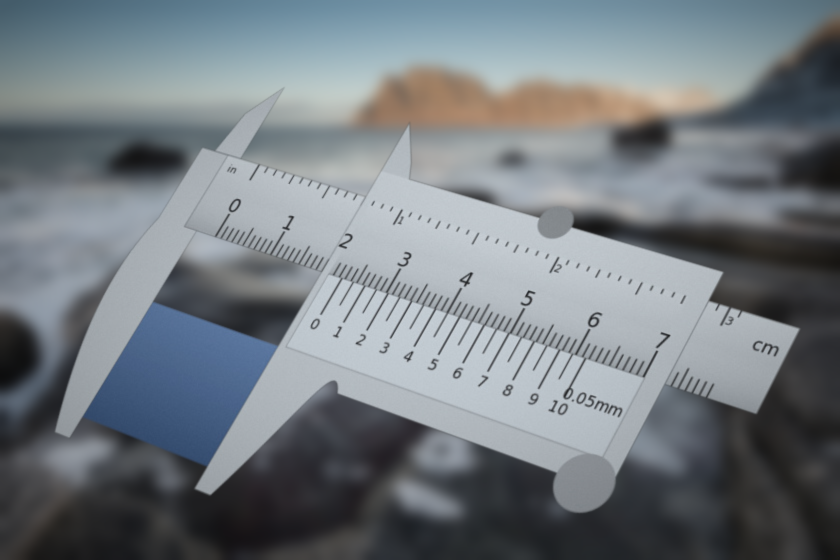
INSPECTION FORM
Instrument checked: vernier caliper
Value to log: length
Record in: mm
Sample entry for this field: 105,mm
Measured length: 22.5,mm
